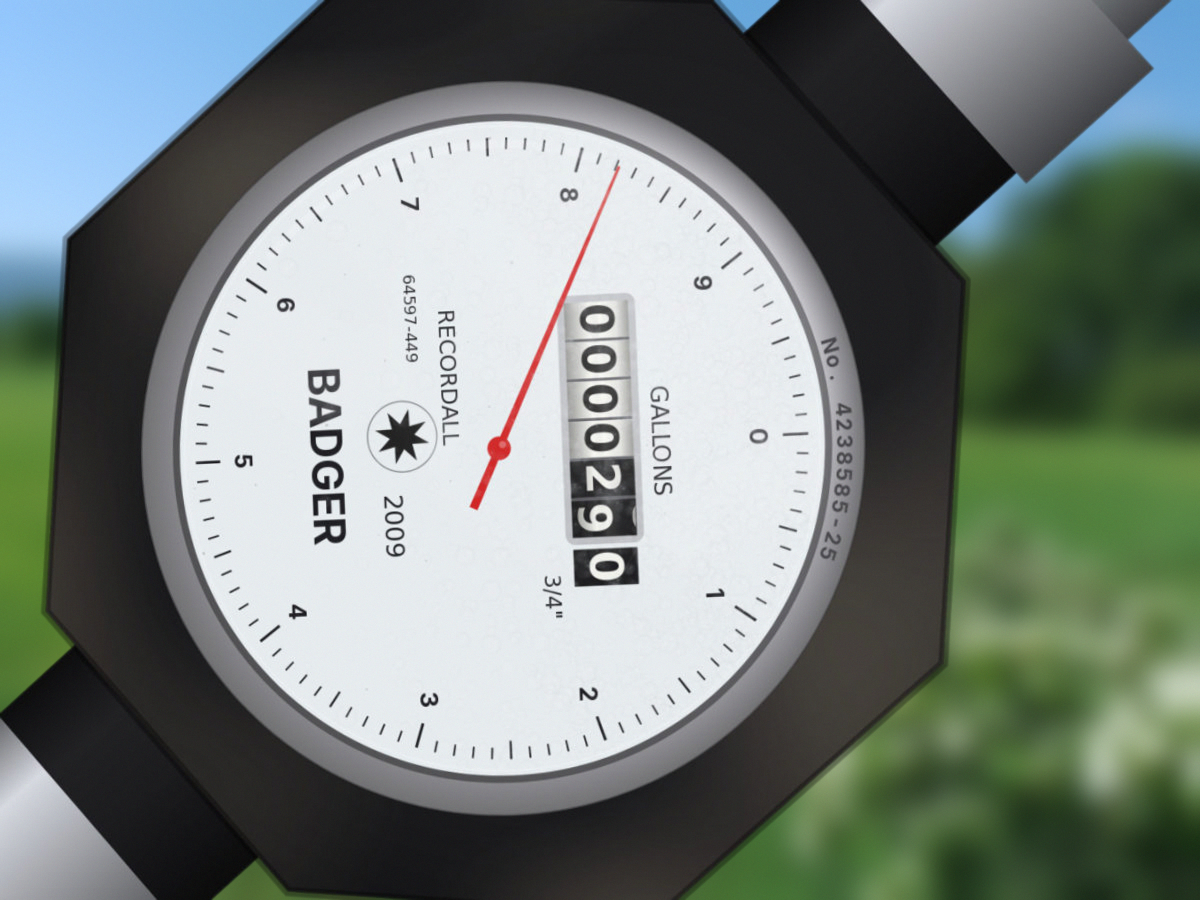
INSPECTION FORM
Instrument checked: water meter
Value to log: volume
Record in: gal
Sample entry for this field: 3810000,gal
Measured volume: 288.2,gal
